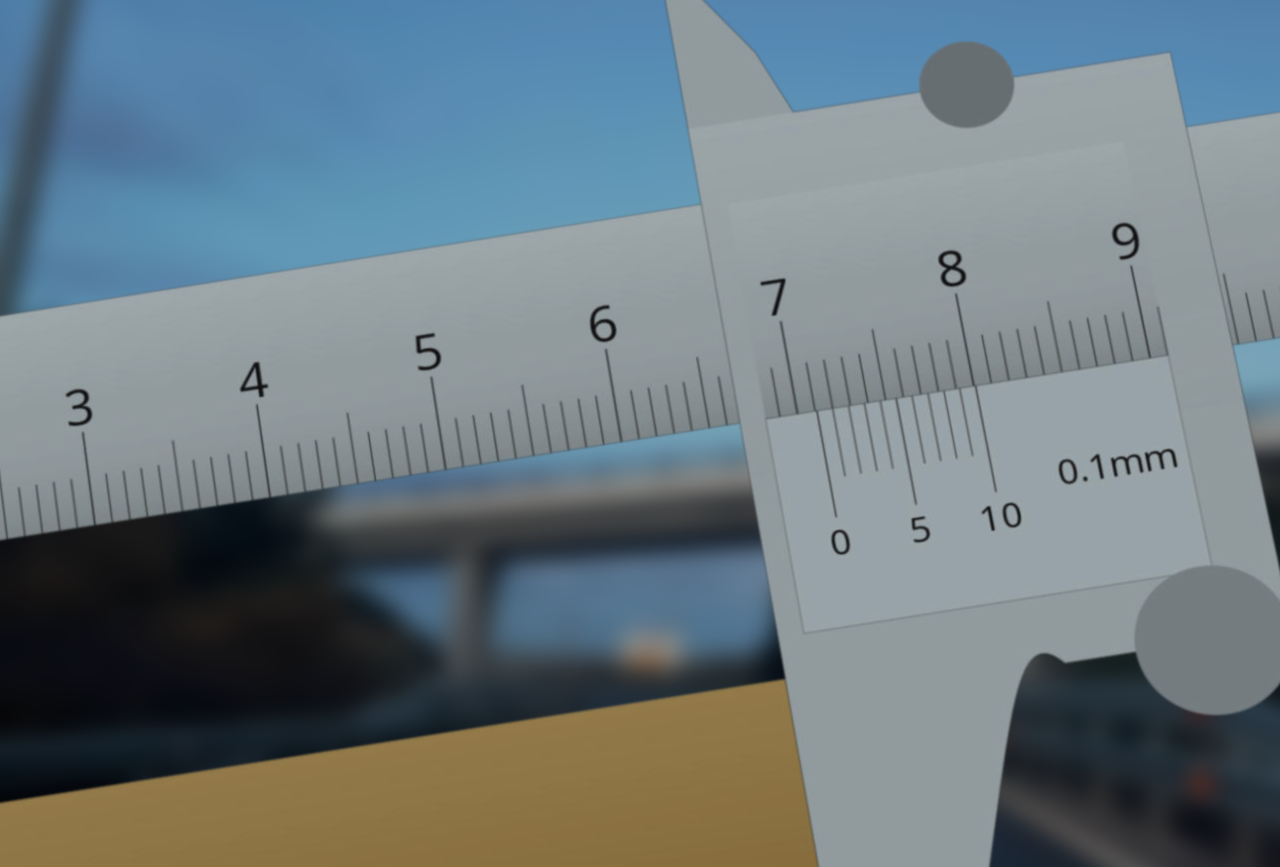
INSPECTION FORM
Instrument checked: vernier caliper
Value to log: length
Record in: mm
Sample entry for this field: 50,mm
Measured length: 71.1,mm
